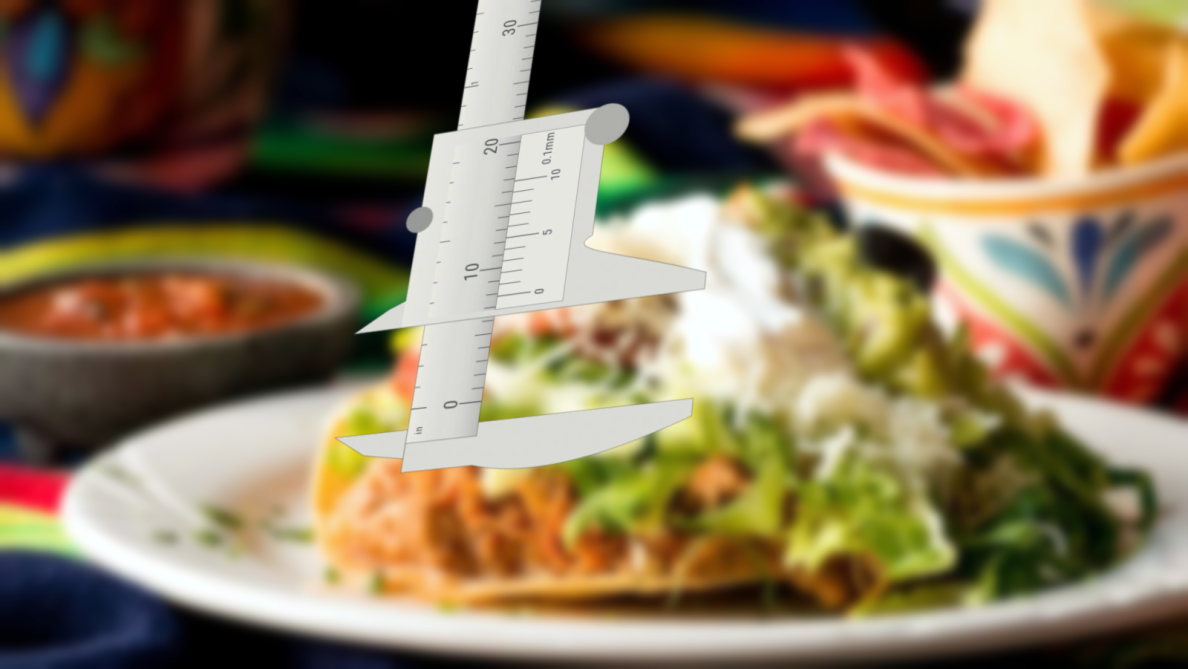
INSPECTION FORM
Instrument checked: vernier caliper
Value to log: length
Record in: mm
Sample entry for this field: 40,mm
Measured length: 7.8,mm
